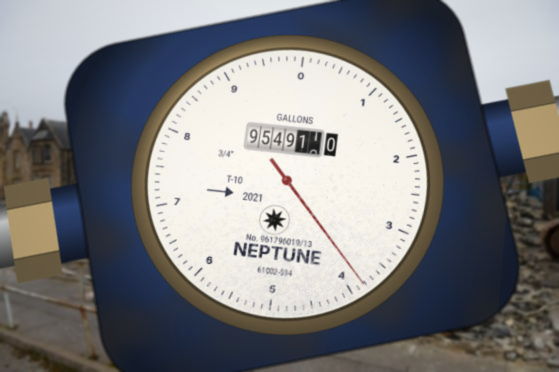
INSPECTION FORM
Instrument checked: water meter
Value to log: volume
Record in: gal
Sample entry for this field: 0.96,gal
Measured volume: 9549113.8,gal
